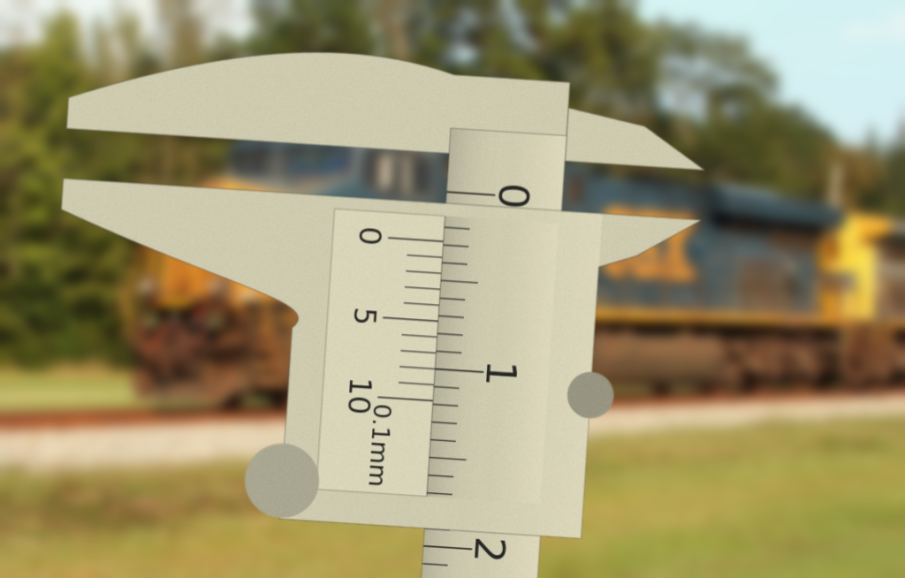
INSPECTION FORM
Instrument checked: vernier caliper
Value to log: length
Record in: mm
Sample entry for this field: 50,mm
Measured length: 2.8,mm
